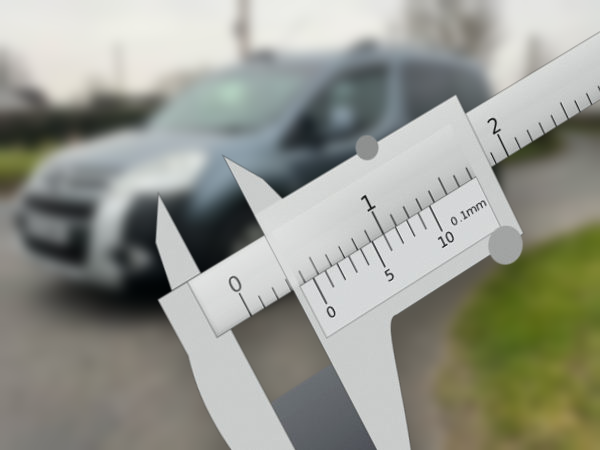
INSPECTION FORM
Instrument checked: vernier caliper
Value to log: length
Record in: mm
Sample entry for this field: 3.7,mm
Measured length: 4.6,mm
